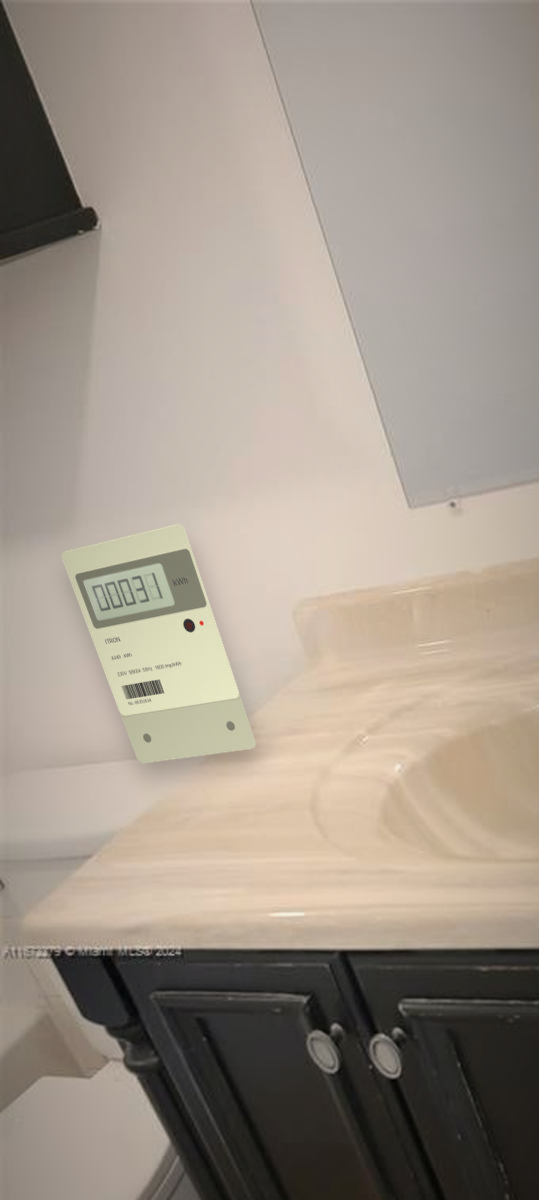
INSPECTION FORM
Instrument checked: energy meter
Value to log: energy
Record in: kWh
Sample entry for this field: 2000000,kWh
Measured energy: 31,kWh
